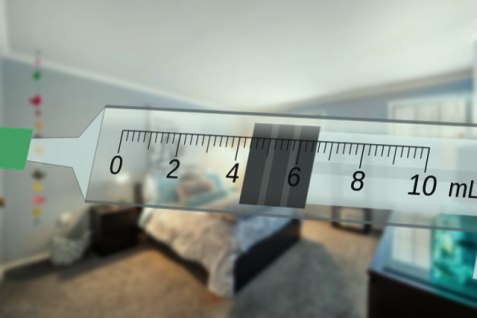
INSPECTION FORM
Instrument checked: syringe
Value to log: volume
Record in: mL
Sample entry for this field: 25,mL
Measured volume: 4.4,mL
